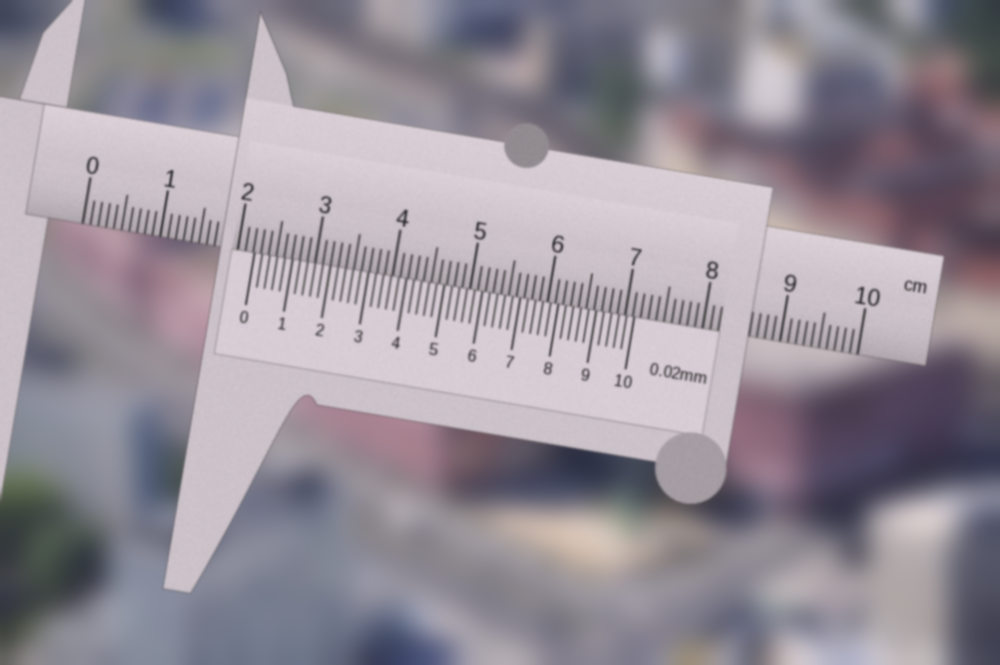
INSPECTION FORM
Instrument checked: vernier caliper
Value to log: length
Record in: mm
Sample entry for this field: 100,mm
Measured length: 22.2,mm
